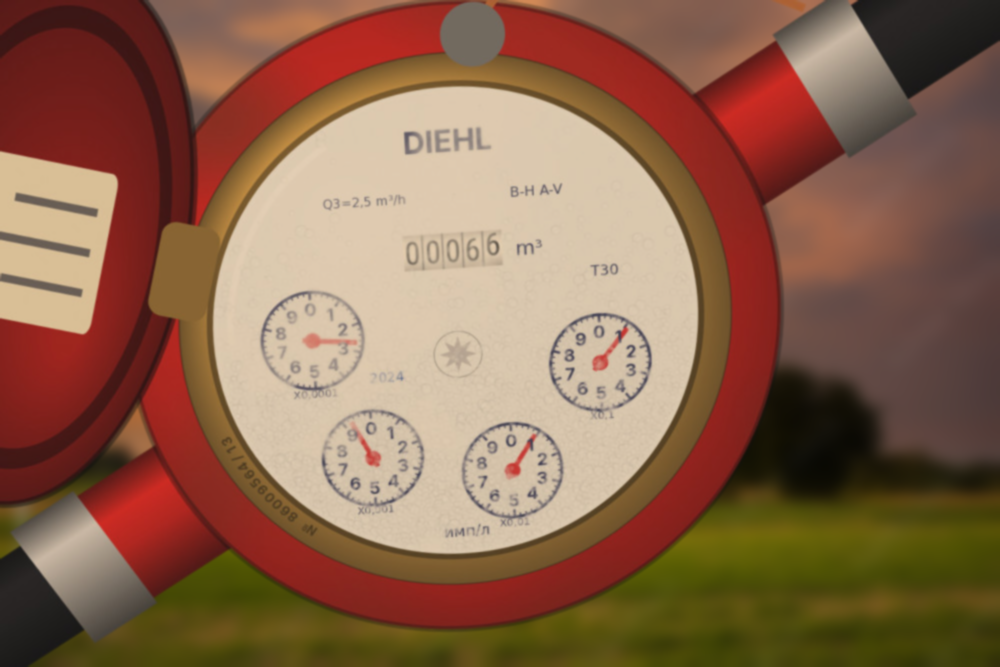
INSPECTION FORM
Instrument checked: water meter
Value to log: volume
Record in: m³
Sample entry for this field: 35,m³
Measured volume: 66.1092,m³
